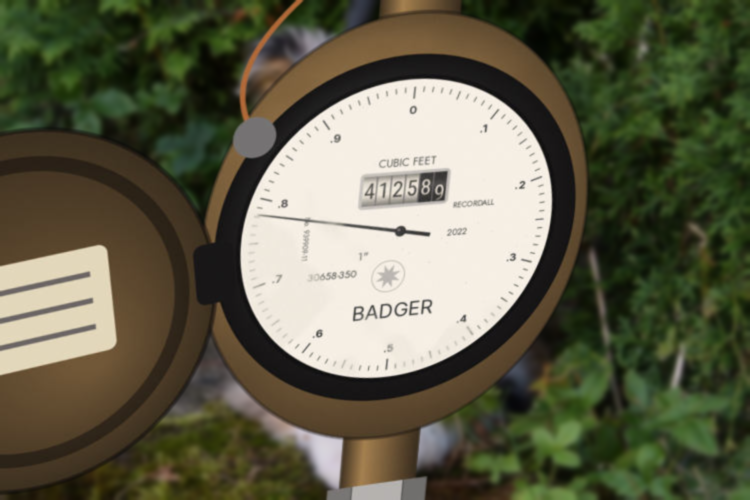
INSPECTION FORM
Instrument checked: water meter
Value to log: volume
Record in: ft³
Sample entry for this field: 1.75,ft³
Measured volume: 412588.78,ft³
